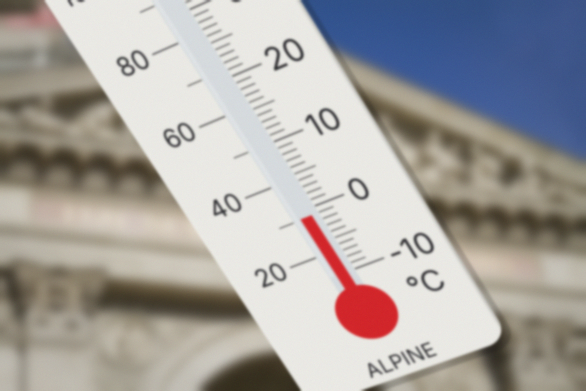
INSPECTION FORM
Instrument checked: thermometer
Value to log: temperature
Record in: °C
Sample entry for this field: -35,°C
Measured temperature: -1,°C
